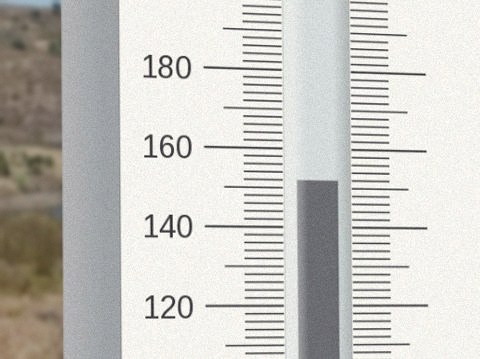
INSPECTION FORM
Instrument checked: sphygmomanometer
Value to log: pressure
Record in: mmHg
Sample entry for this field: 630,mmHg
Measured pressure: 152,mmHg
